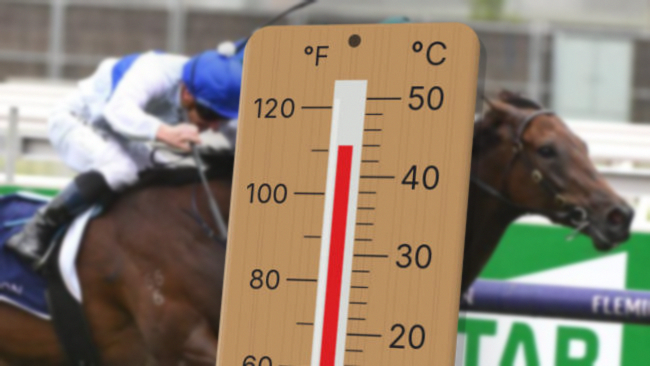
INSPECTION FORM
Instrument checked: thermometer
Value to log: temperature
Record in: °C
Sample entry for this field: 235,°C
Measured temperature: 44,°C
